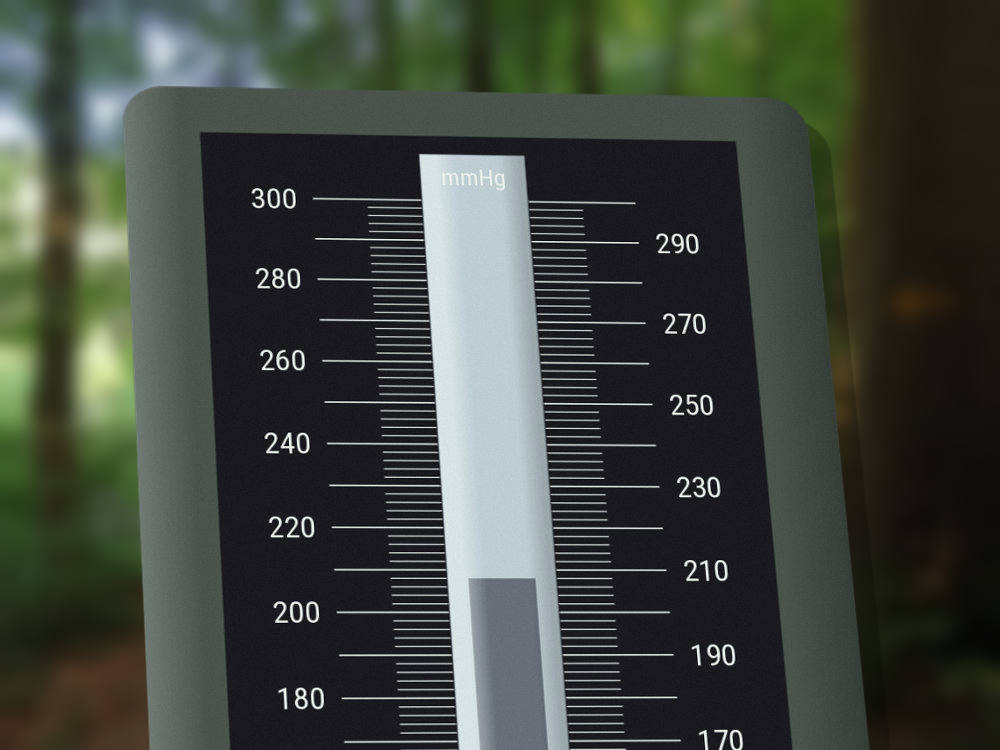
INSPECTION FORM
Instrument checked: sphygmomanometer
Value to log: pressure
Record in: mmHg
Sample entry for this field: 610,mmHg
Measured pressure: 208,mmHg
